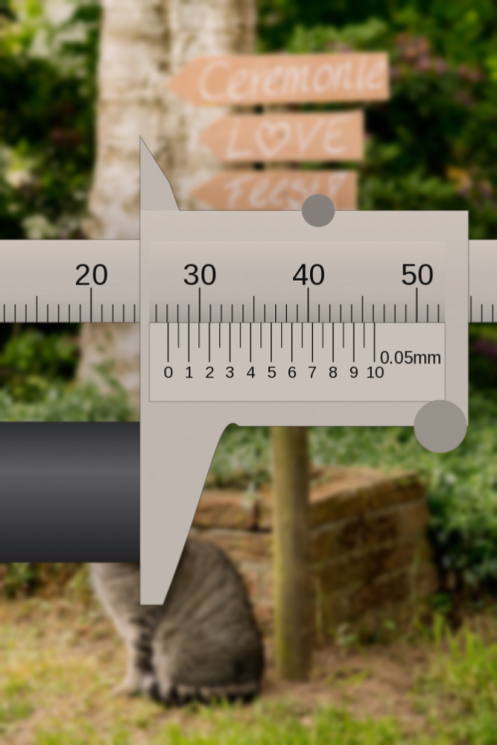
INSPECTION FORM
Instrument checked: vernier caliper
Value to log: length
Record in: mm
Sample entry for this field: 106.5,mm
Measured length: 27.1,mm
